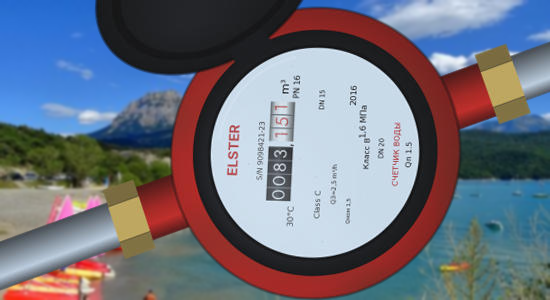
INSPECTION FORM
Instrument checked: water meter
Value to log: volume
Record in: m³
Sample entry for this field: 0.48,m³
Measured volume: 83.151,m³
